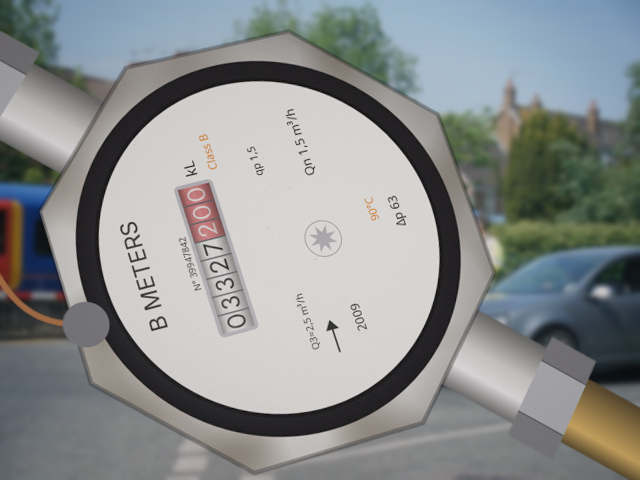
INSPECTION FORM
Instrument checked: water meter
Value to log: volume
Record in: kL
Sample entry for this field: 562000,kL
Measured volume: 3327.200,kL
